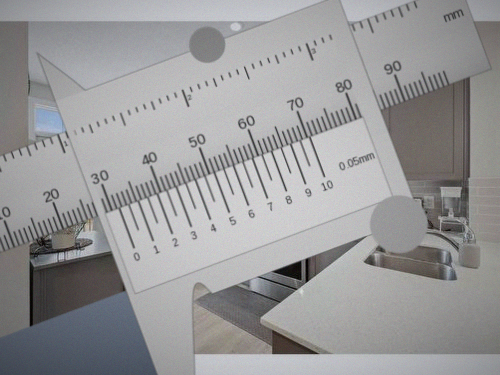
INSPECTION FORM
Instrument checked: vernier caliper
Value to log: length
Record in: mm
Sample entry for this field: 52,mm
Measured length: 31.5,mm
